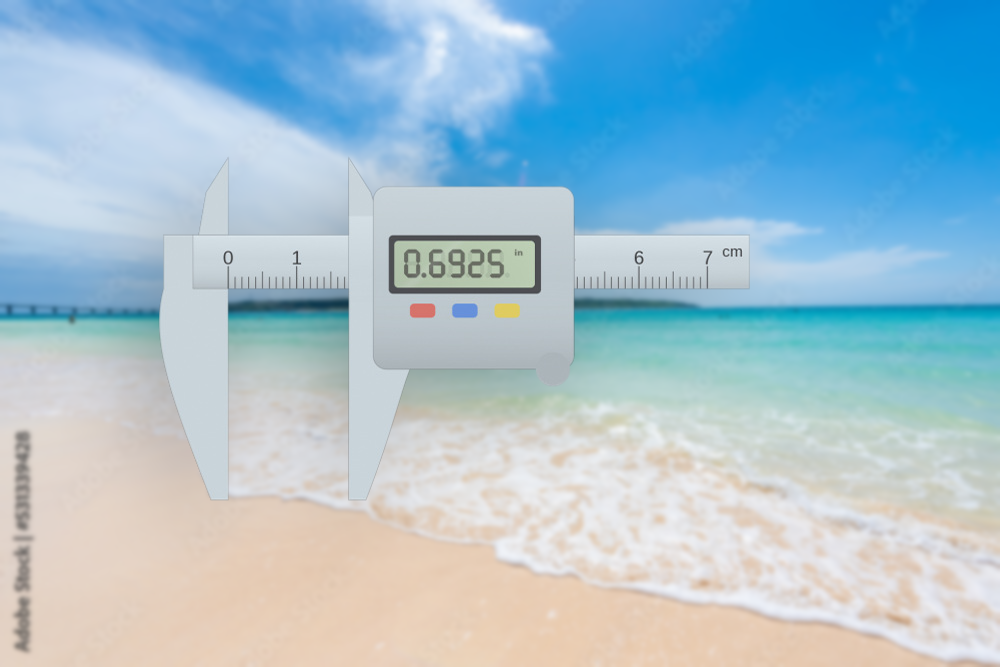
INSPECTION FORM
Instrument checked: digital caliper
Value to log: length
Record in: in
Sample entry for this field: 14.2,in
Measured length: 0.6925,in
